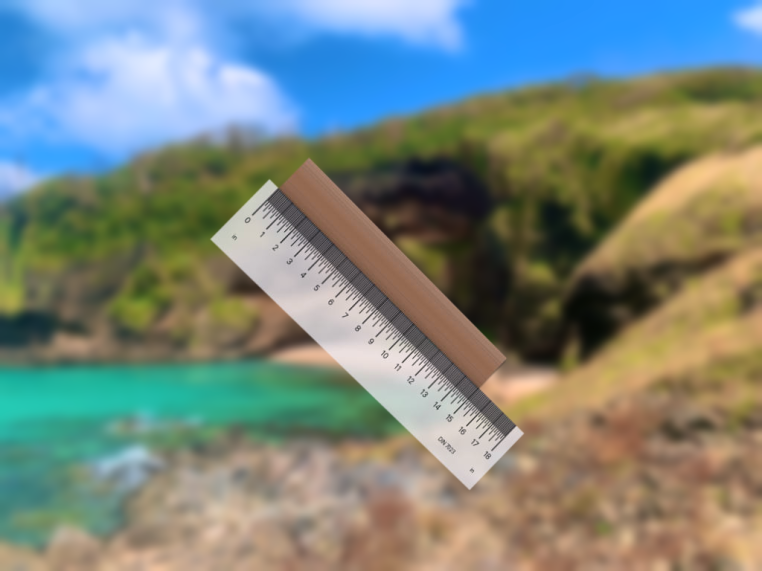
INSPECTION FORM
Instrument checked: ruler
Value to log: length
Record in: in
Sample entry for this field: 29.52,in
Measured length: 15,in
